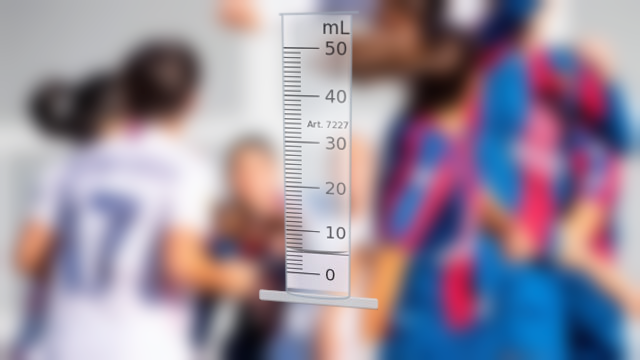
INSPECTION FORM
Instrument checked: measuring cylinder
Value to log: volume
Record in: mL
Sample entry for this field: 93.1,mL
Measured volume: 5,mL
